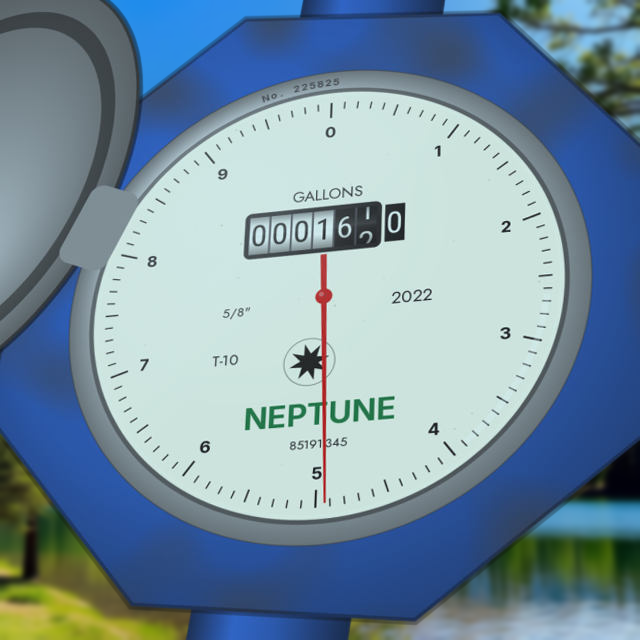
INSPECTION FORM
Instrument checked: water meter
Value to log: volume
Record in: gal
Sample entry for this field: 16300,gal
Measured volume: 1614.9,gal
